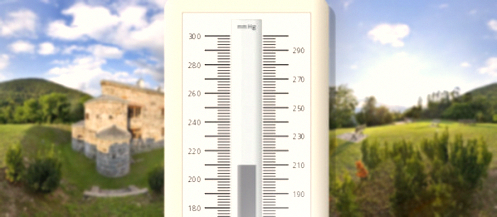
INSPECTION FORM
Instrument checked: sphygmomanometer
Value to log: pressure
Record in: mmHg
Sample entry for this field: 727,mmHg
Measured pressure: 210,mmHg
